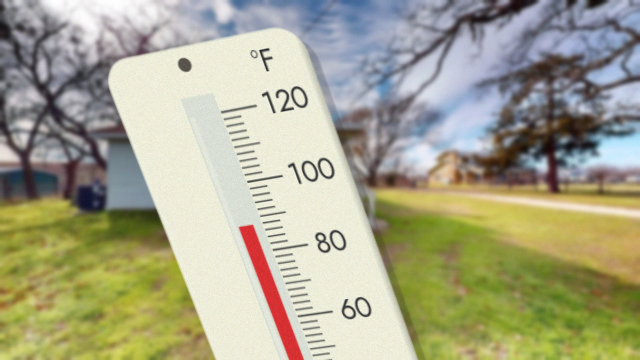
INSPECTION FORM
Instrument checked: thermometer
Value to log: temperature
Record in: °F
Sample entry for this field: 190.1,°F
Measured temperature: 88,°F
